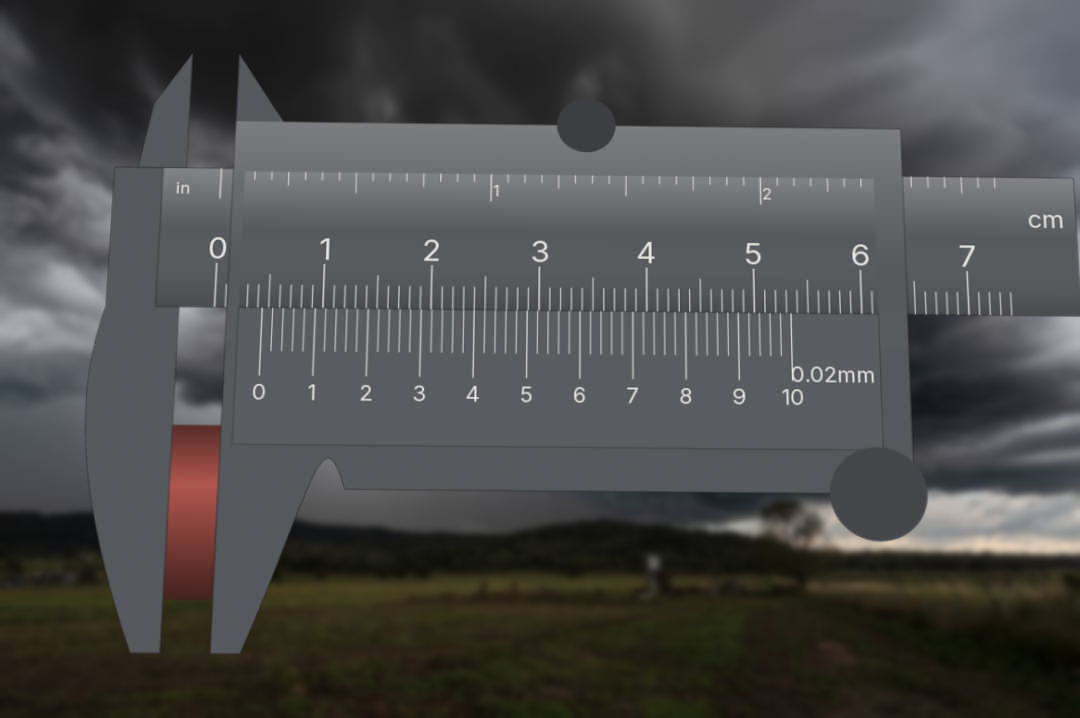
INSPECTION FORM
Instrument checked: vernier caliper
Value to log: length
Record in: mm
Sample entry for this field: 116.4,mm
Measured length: 4.4,mm
